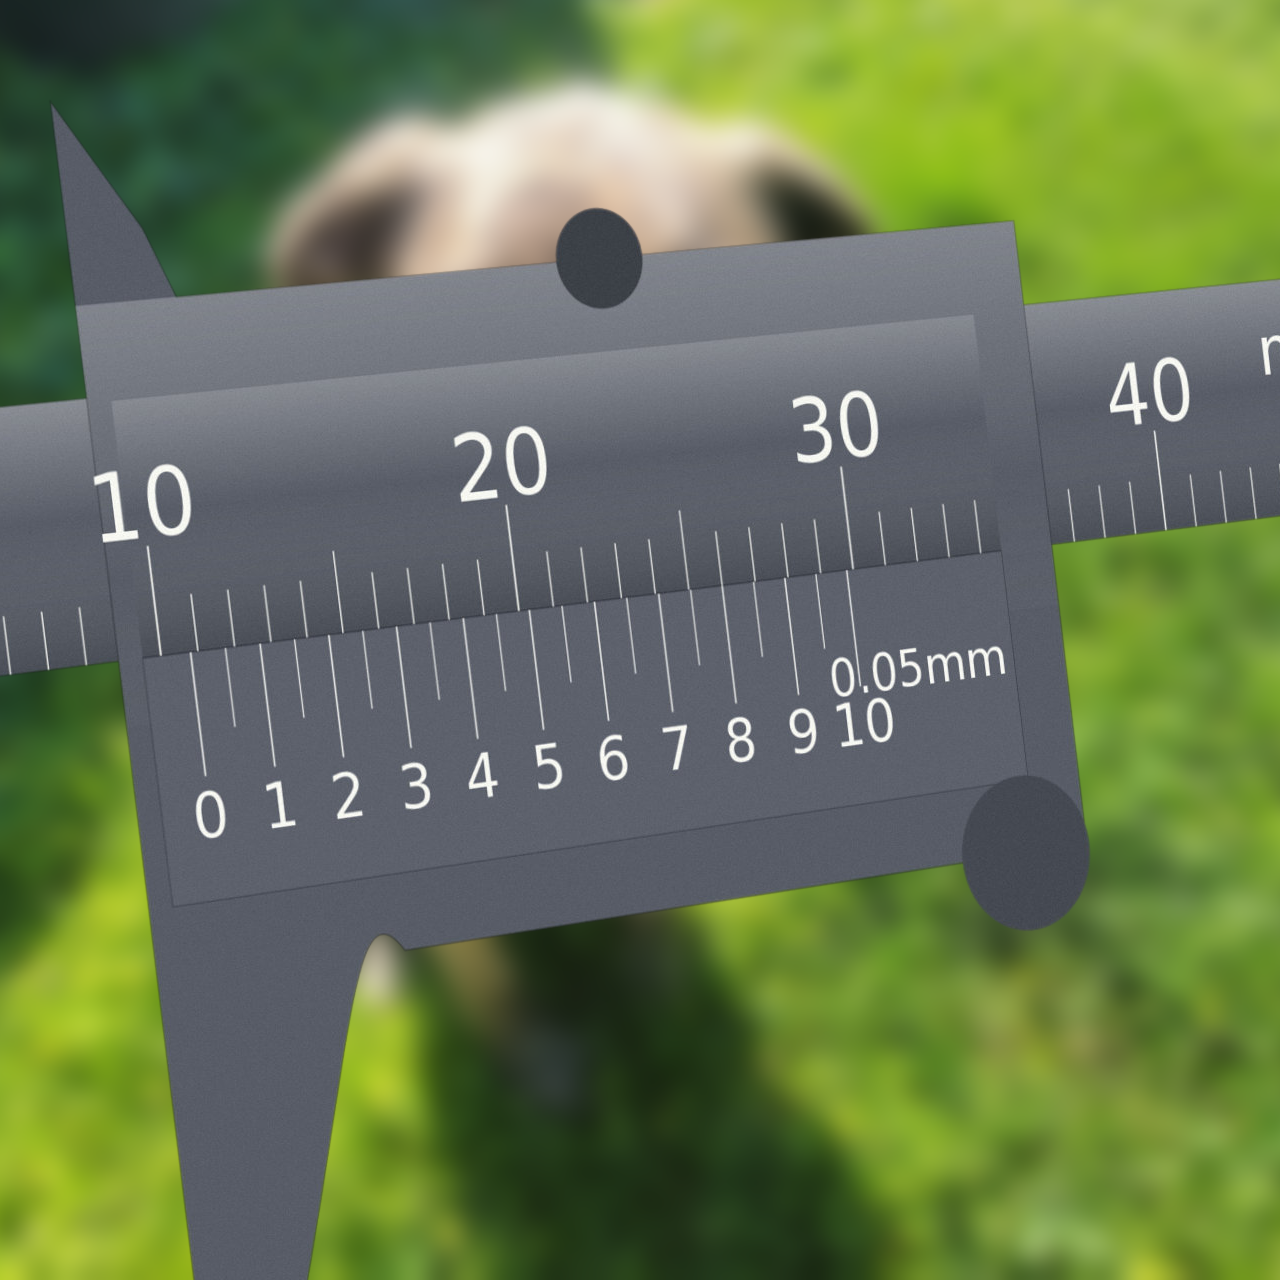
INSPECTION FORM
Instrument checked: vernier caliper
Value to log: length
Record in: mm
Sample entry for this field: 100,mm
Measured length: 10.80,mm
